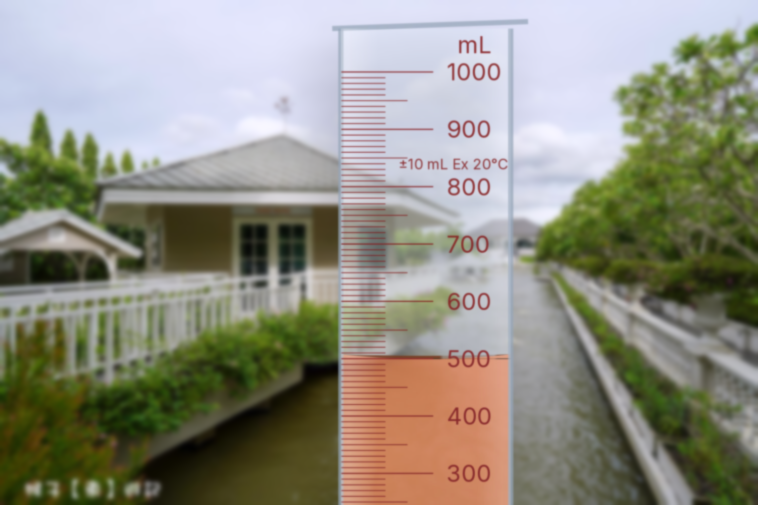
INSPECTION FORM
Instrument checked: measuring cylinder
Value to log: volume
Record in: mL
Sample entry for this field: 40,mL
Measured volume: 500,mL
